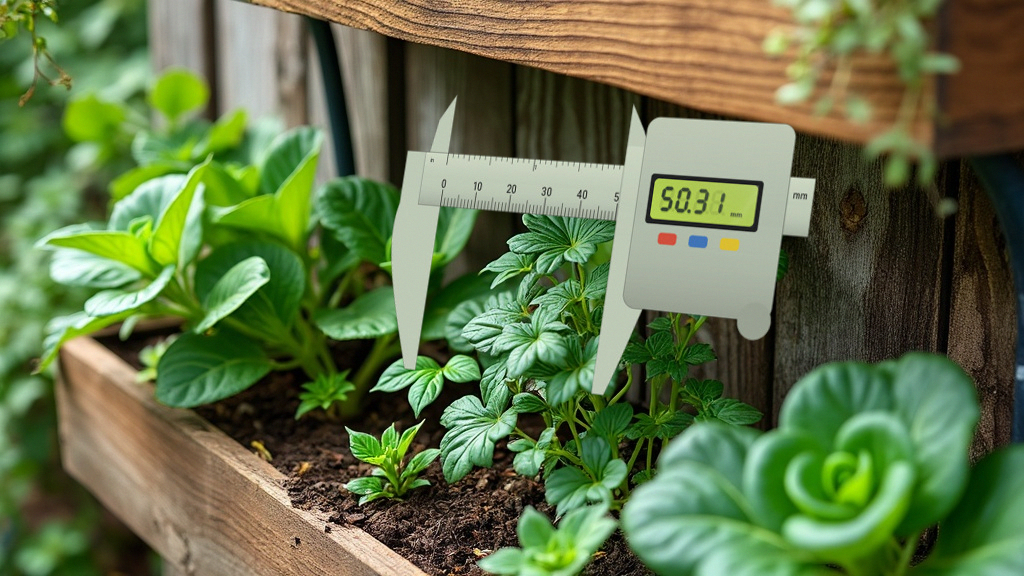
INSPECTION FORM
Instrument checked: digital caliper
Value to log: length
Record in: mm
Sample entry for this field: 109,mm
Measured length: 50.31,mm
